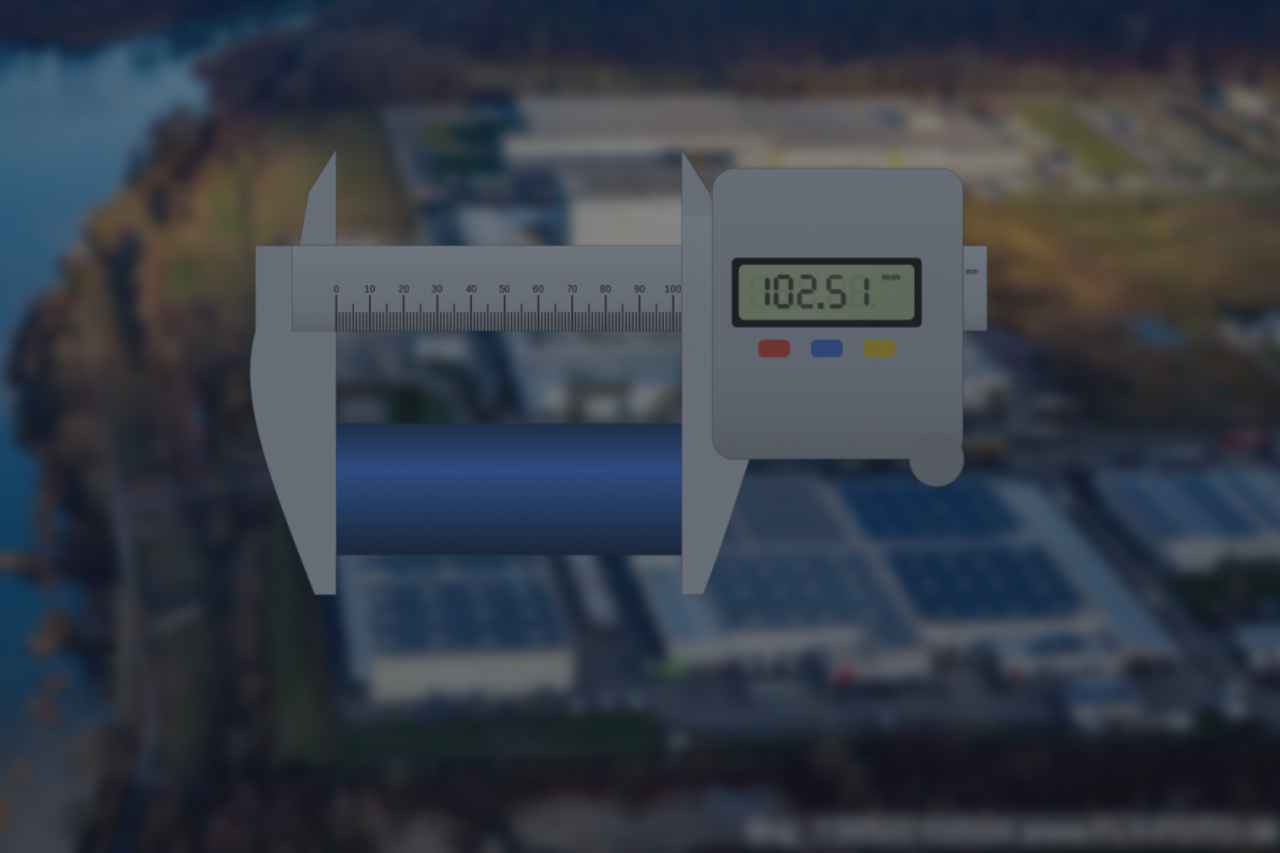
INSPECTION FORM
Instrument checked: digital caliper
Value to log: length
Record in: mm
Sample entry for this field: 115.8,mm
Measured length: 102.51,mm
